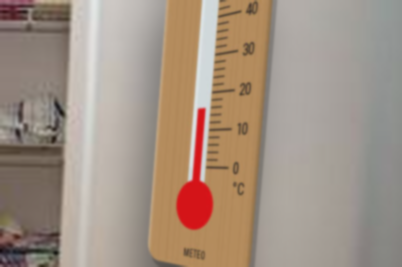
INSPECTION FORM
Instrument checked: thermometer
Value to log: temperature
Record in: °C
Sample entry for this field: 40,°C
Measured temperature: 16,°C
